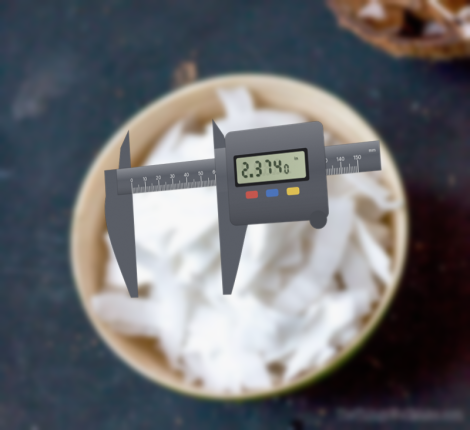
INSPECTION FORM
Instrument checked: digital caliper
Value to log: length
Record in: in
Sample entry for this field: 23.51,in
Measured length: 2.3740,in
